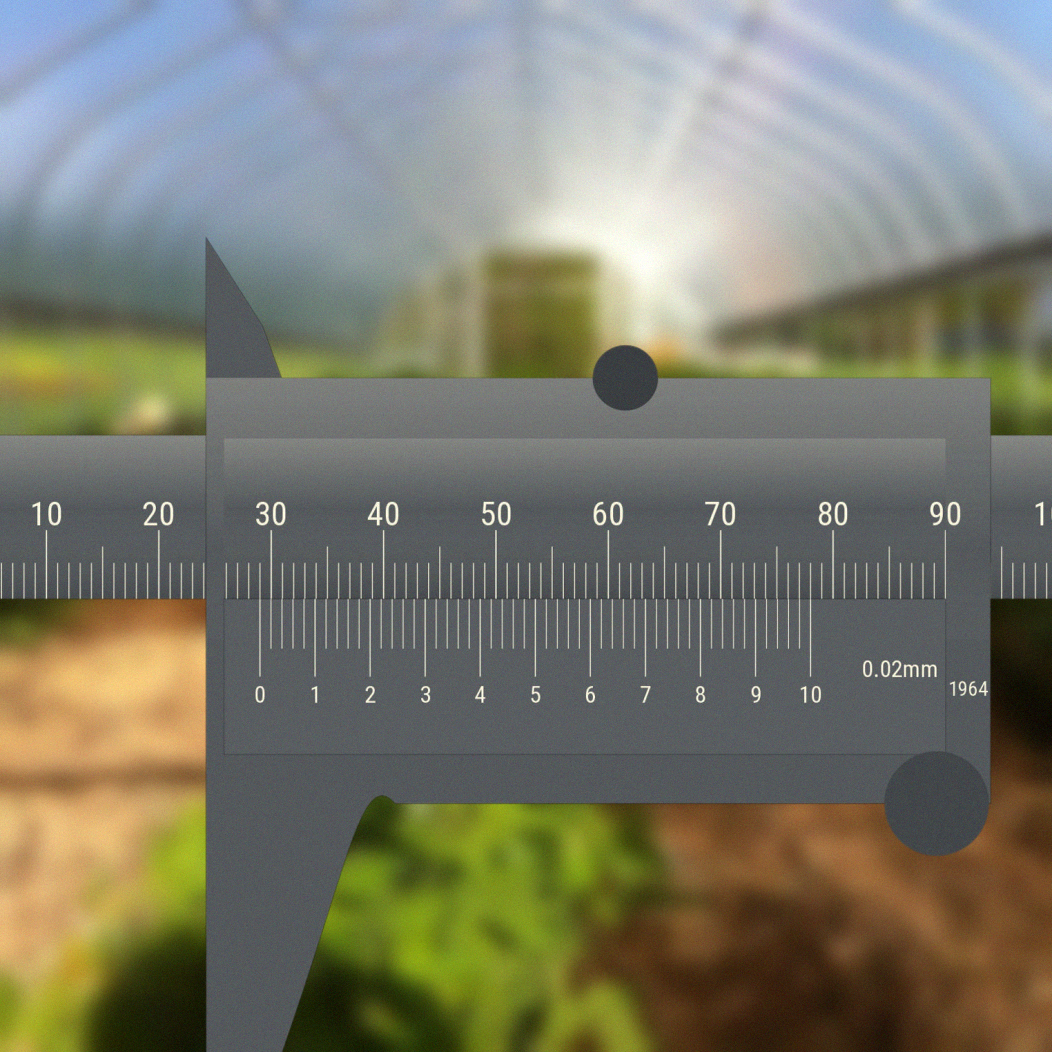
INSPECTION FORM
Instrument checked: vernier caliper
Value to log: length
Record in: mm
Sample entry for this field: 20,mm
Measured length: 29.0,mm
